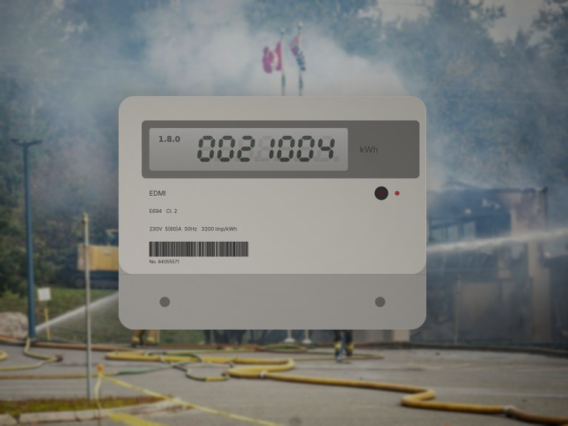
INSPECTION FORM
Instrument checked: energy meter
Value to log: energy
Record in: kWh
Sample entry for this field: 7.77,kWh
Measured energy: 21004,kWh
